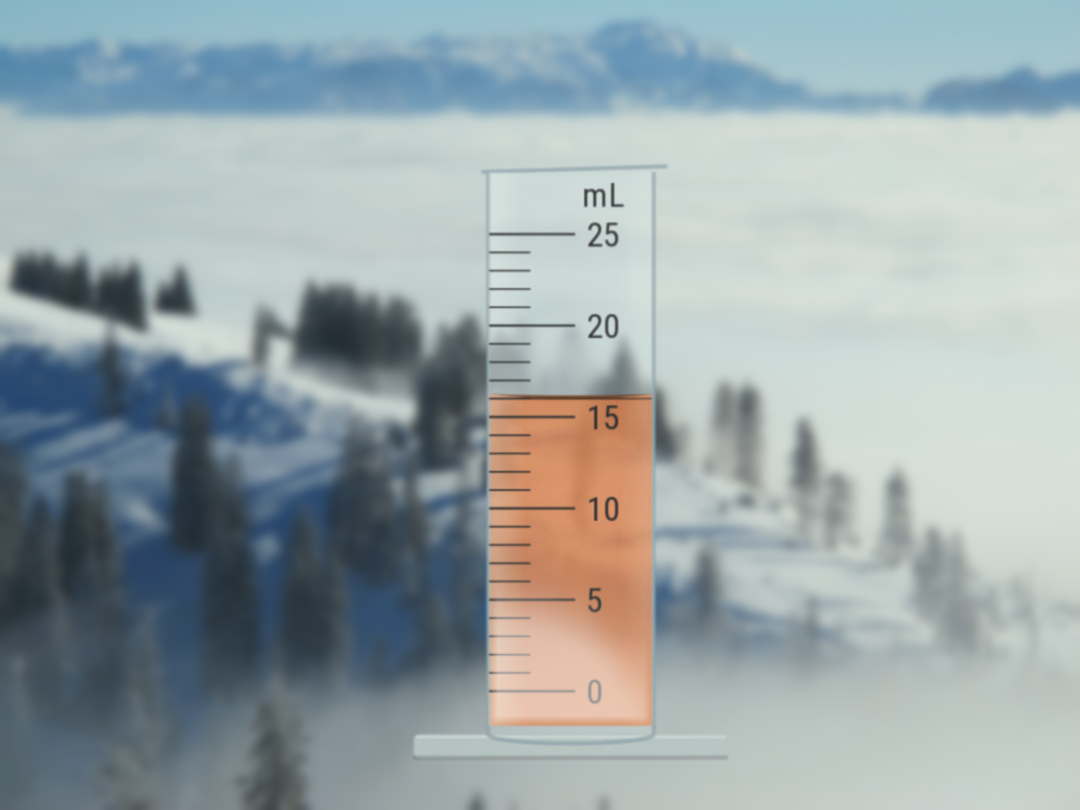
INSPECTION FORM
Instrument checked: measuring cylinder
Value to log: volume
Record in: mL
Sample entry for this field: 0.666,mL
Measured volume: 16,mL
